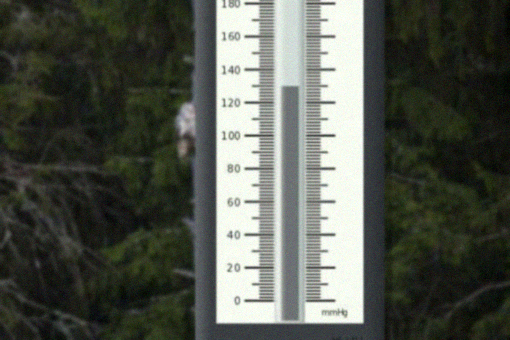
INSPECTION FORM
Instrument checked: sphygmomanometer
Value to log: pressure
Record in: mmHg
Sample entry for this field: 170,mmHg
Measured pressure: 130,mmHg
